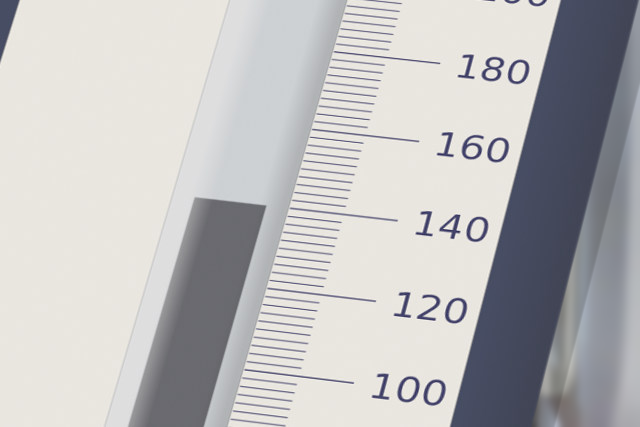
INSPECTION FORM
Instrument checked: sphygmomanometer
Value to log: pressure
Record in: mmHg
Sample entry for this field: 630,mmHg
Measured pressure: 140,mmHg
